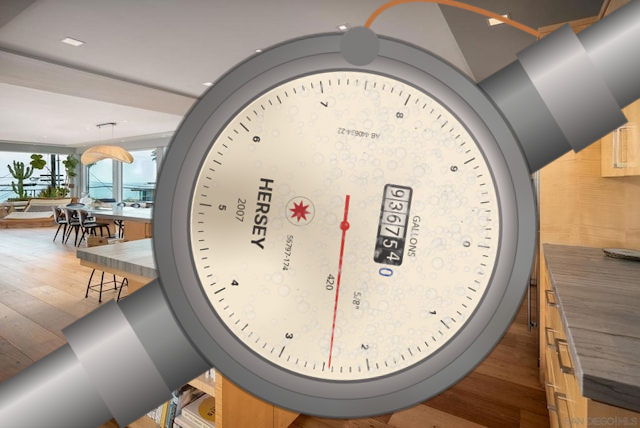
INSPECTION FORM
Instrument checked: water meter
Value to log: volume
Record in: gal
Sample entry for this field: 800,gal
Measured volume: 9367542.4,gal
